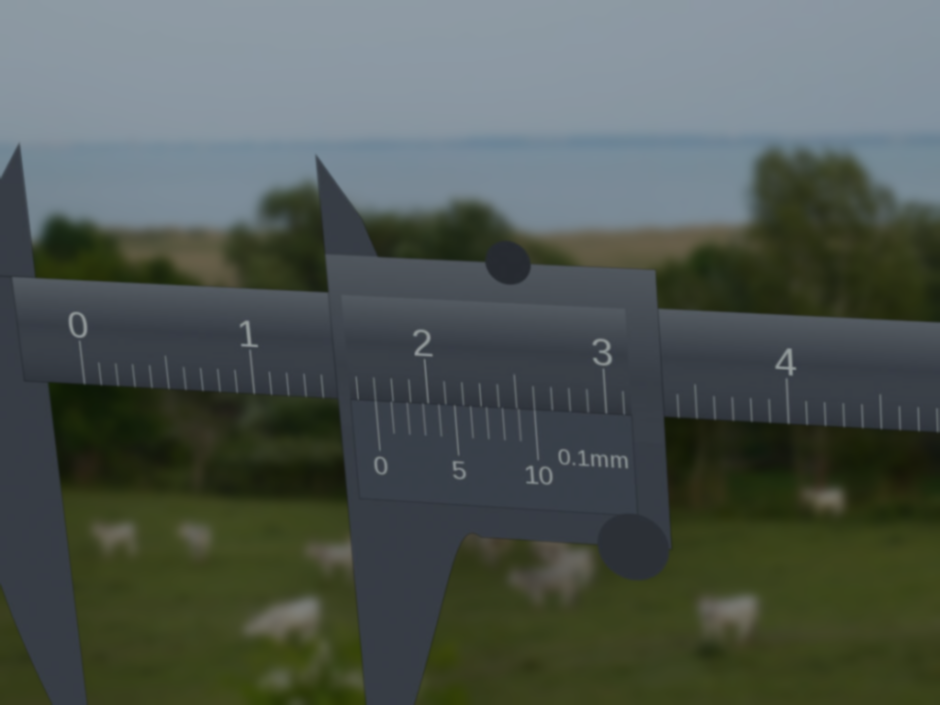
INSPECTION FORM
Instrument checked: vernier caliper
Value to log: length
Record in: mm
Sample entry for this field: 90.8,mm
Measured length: 17.0,mm
